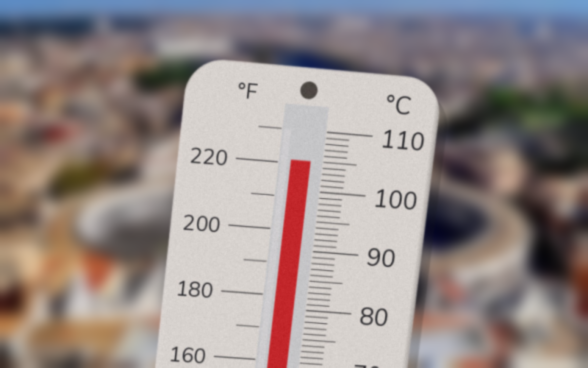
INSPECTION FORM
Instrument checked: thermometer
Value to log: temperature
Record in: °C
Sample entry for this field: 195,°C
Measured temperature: 105,°C
